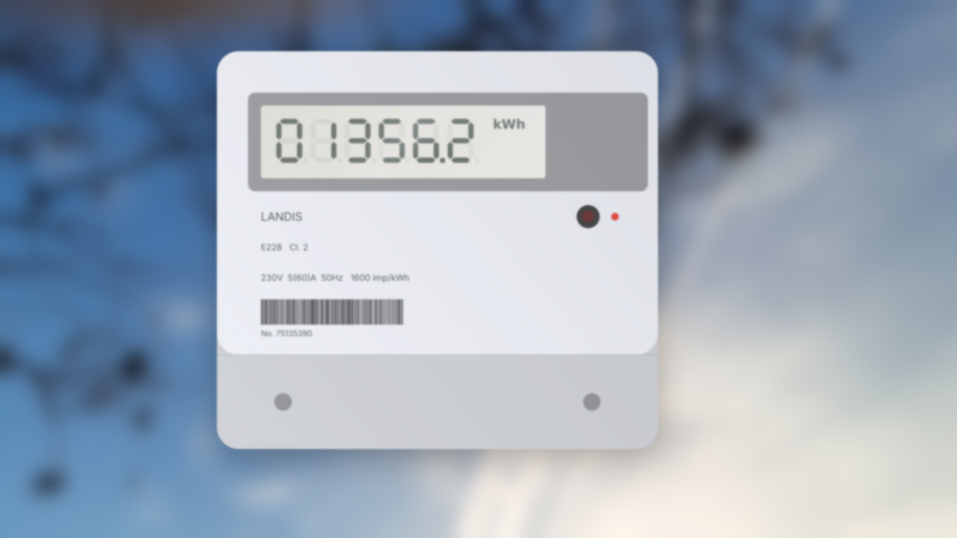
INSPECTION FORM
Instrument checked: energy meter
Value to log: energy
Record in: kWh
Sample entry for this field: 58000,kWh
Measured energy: 1356.2,kWh
